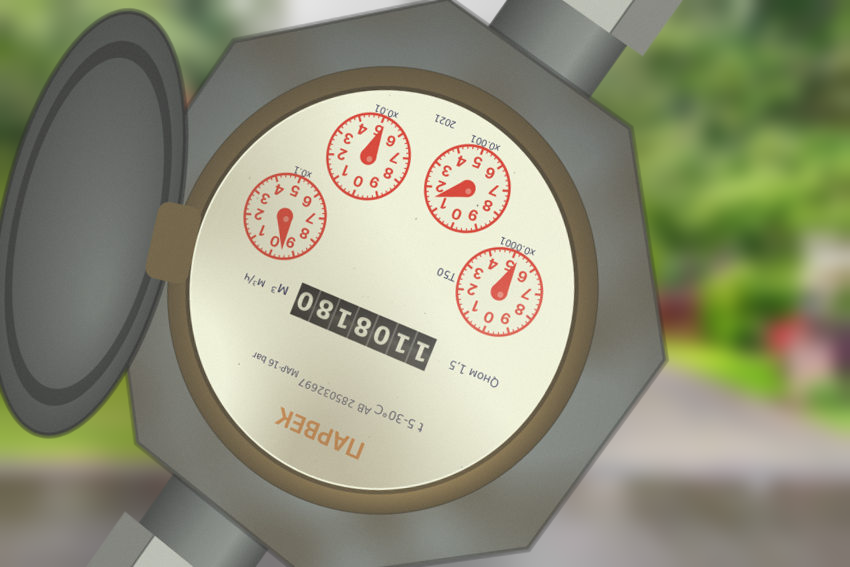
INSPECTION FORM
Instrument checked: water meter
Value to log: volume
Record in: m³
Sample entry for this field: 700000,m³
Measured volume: 1108179.9515,m³
